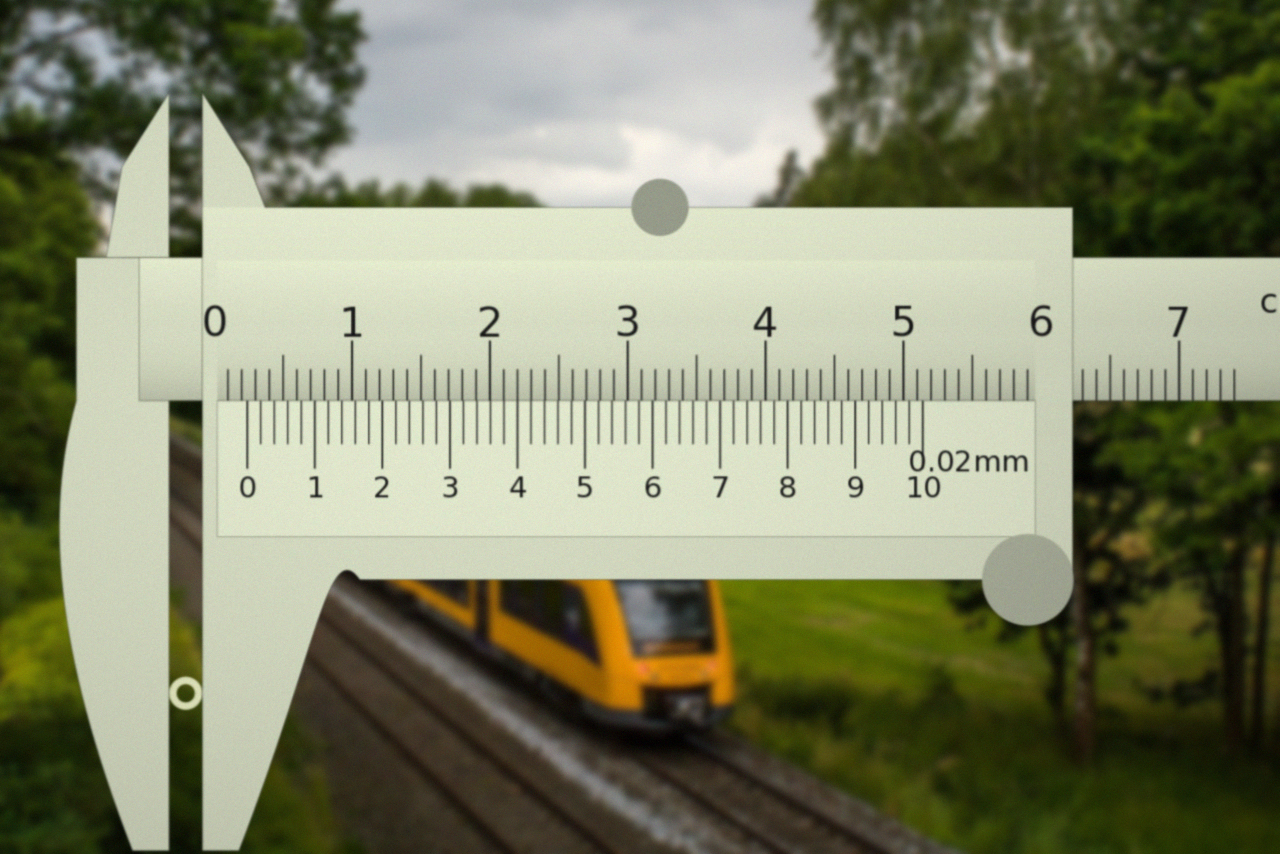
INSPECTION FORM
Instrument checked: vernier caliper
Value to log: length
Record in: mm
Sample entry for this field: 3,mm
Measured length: 2.4,mm
